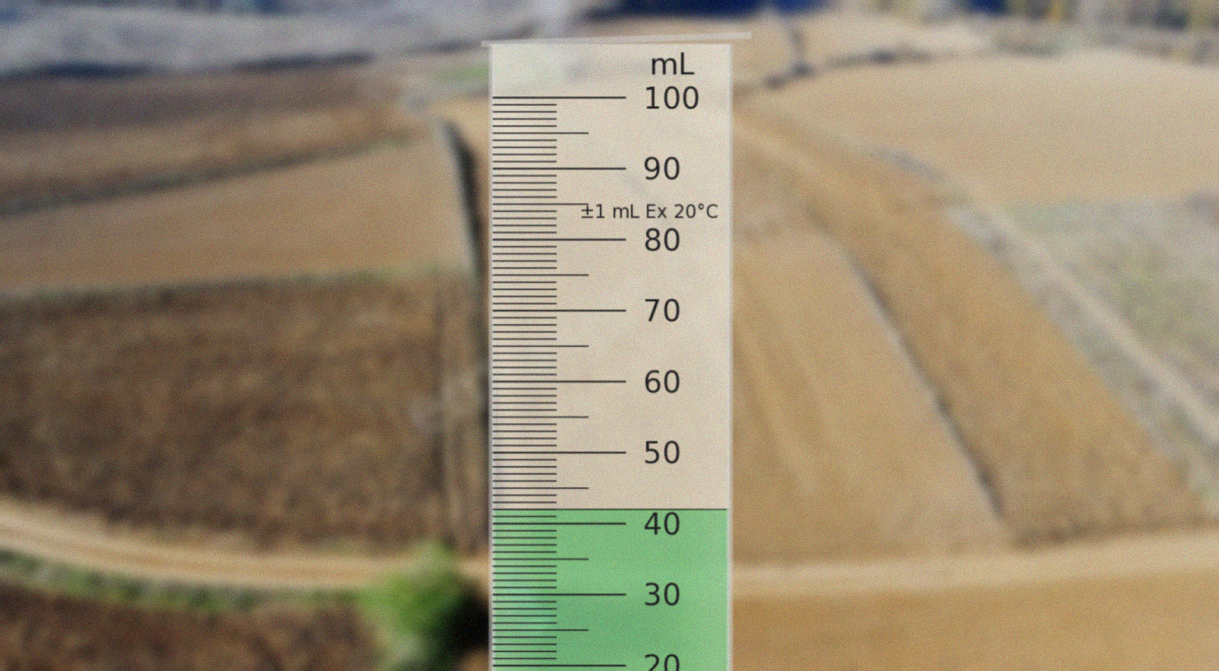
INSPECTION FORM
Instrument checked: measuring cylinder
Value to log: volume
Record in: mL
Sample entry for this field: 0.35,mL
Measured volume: 42,mL
